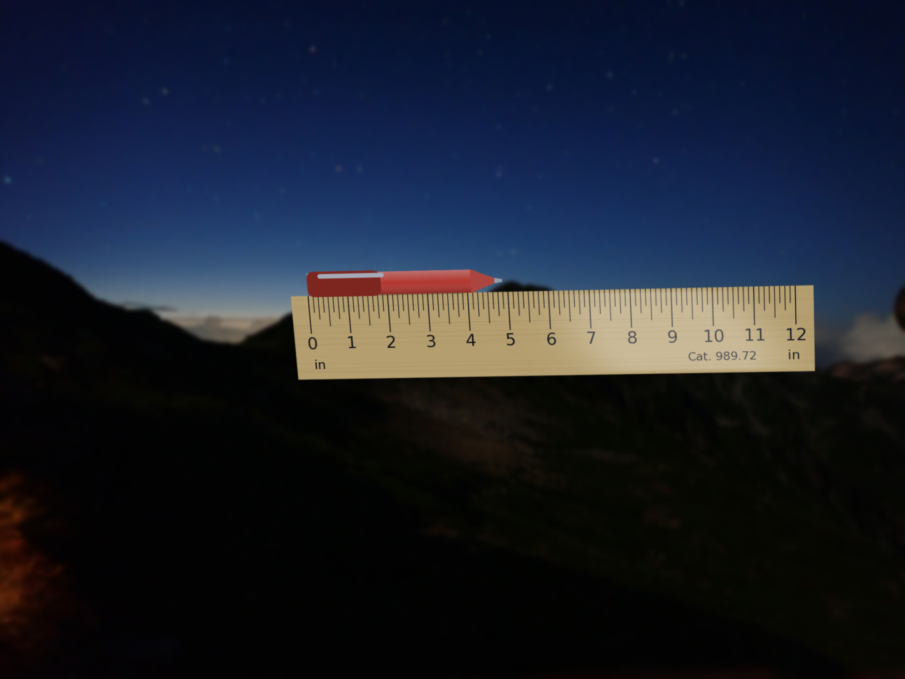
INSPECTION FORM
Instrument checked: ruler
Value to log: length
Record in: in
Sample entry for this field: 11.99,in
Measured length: 4.875,in
